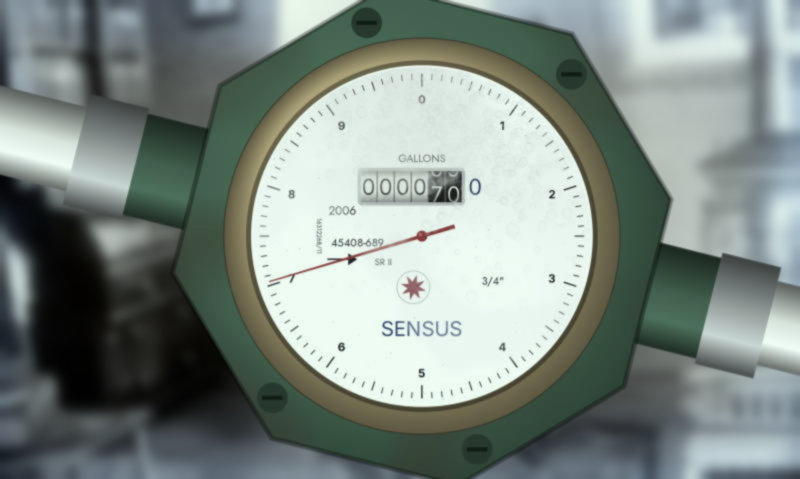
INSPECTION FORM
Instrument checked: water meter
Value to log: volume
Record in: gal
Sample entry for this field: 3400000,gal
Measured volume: 697.0,gal
